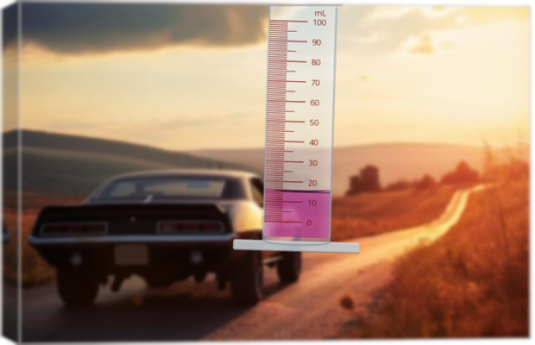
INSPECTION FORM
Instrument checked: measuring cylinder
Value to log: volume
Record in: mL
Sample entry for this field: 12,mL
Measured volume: 15,mL
